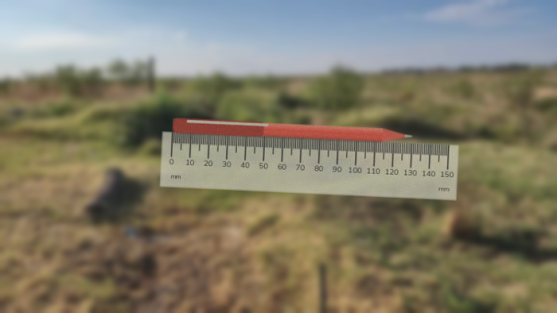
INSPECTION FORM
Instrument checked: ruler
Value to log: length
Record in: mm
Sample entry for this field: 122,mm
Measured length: 130,mm
